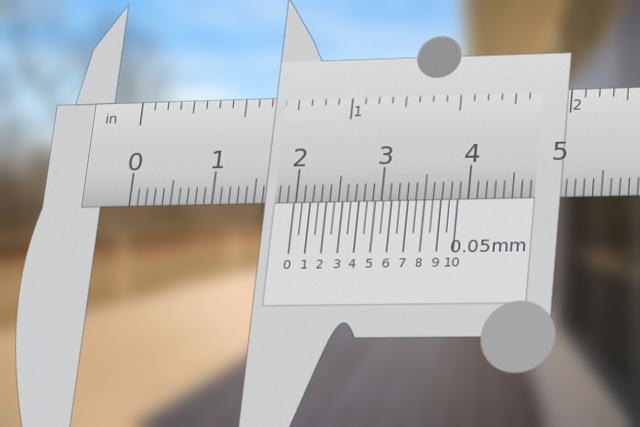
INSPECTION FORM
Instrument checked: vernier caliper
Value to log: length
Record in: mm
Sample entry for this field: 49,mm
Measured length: 19.8,mm
